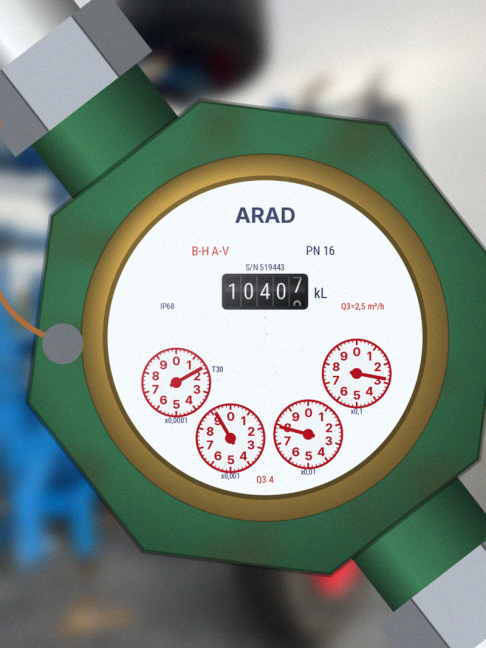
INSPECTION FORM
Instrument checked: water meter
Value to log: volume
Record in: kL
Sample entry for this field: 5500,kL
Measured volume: 10407.2791,kL
